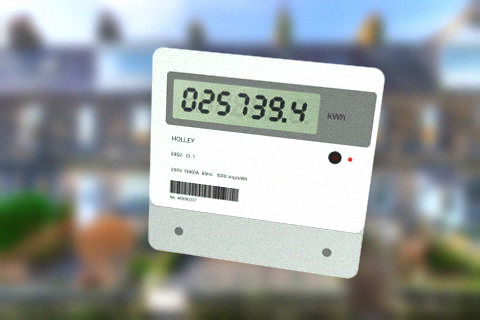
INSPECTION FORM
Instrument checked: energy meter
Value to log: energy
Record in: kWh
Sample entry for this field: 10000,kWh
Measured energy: 25739.4,kWh
